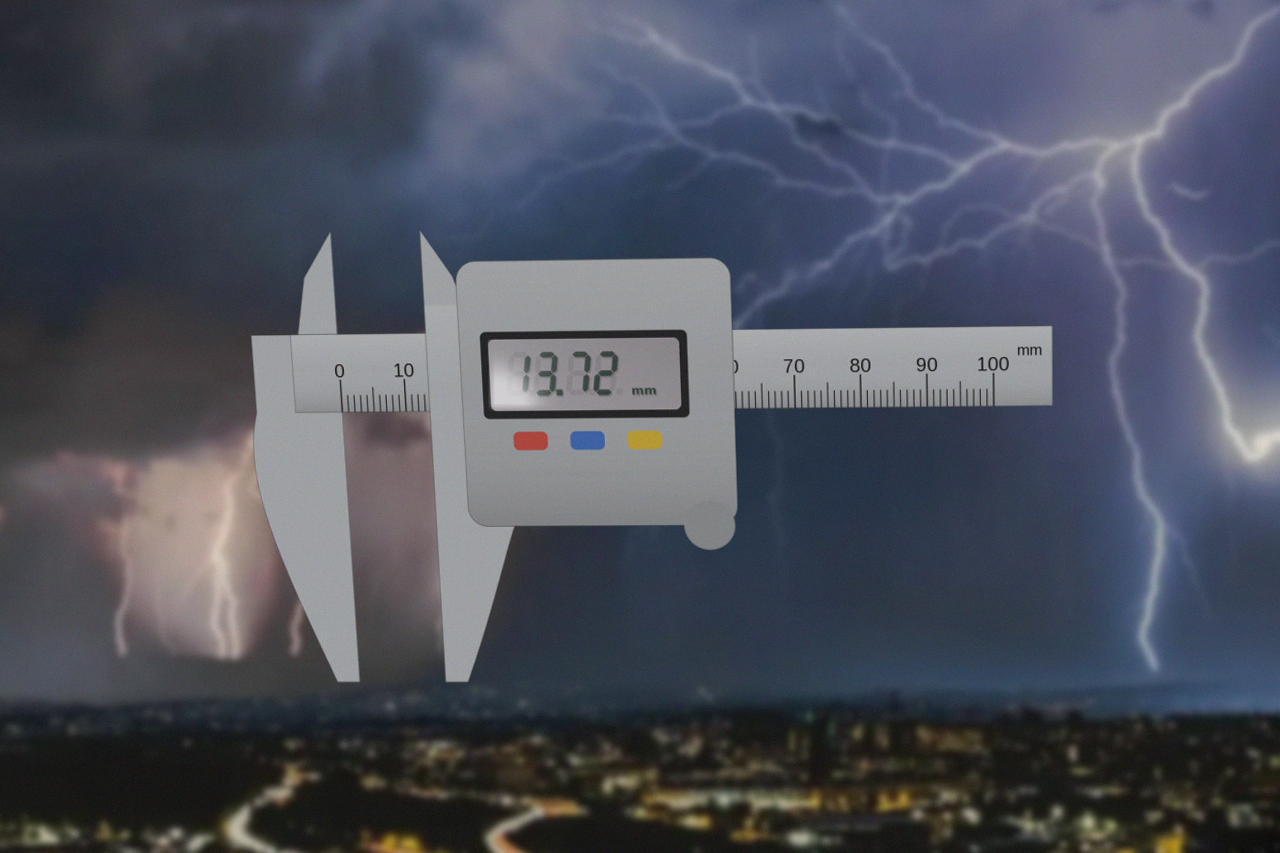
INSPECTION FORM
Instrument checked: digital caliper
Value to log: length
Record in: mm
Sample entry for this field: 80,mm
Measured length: 13.72,mm
